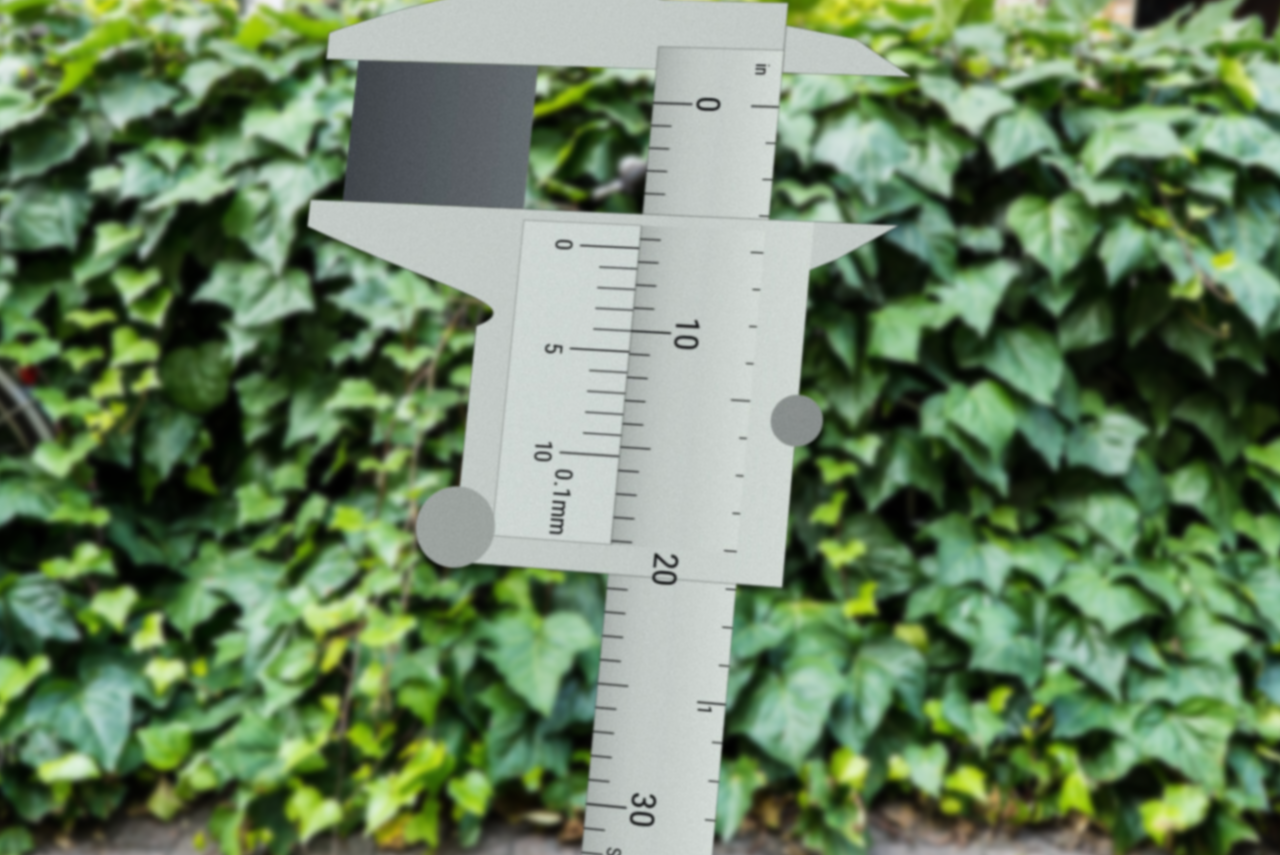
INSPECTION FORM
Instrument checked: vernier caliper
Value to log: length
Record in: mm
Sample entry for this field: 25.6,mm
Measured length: 6.4,mm
